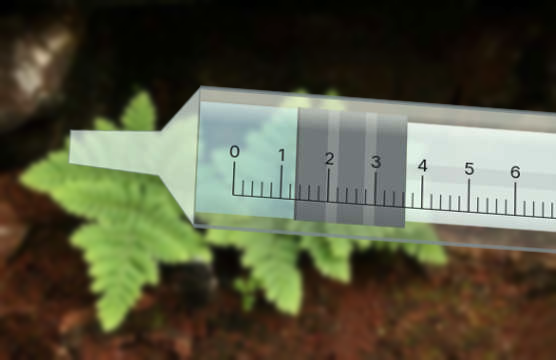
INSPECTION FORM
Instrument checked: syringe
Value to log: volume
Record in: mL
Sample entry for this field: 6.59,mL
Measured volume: 1.3,mL
